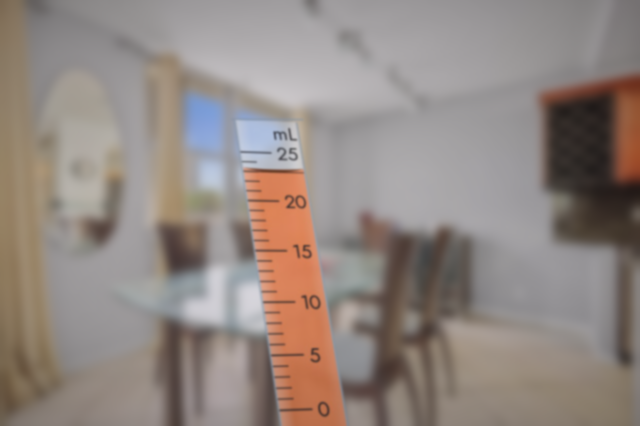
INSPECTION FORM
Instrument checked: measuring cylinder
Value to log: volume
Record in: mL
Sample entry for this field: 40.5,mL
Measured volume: 23,mL
